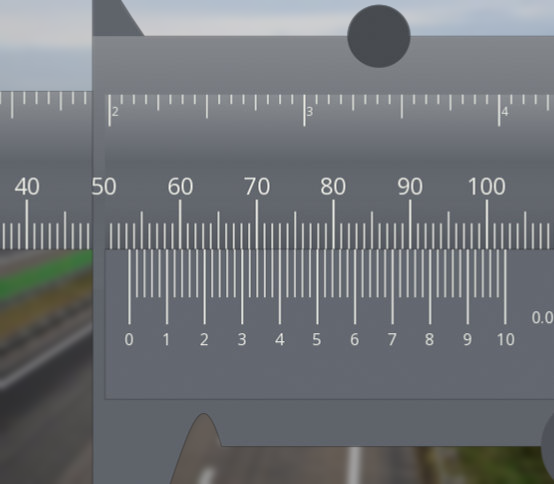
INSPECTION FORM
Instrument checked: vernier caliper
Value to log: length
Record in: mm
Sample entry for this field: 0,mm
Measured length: 53.4,mm
